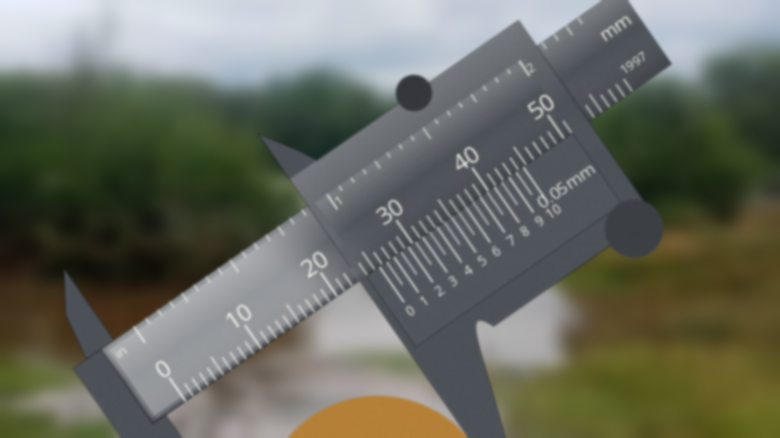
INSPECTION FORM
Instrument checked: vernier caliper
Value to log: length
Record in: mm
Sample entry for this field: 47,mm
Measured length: 25.6,mm
